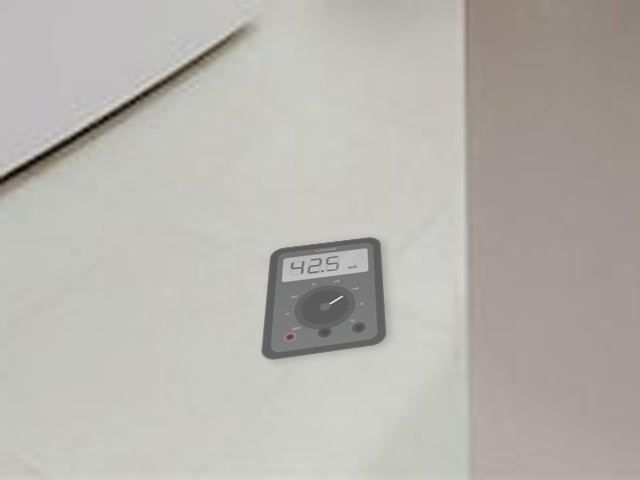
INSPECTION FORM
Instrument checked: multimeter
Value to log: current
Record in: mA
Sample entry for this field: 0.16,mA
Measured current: 42.5,mA
